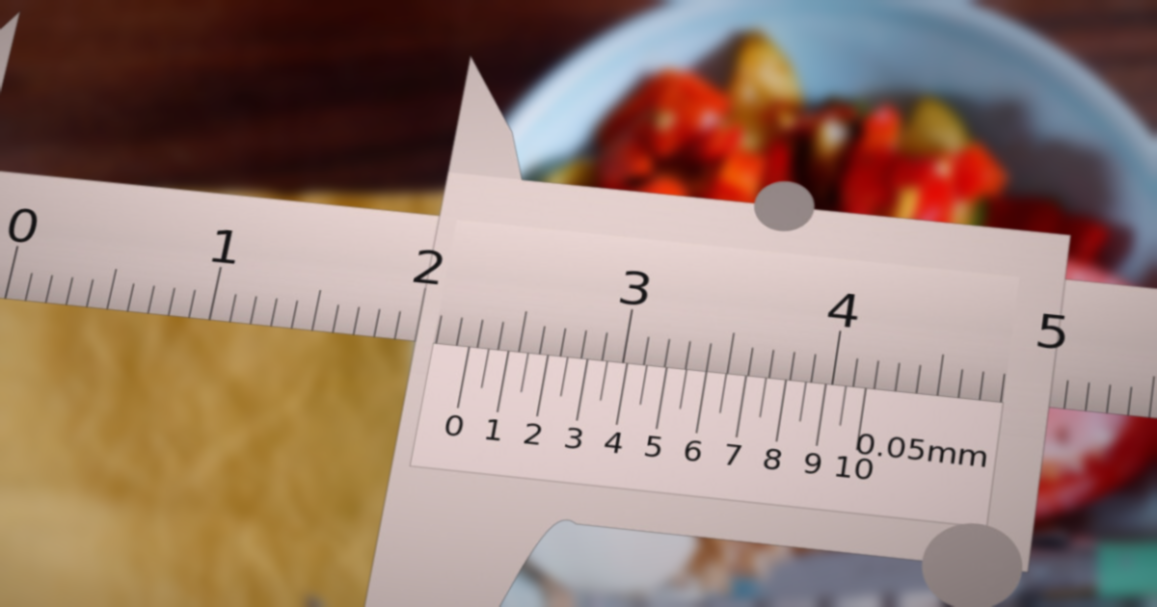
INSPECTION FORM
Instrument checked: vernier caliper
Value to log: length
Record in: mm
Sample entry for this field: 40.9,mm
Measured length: 22.6,mm
